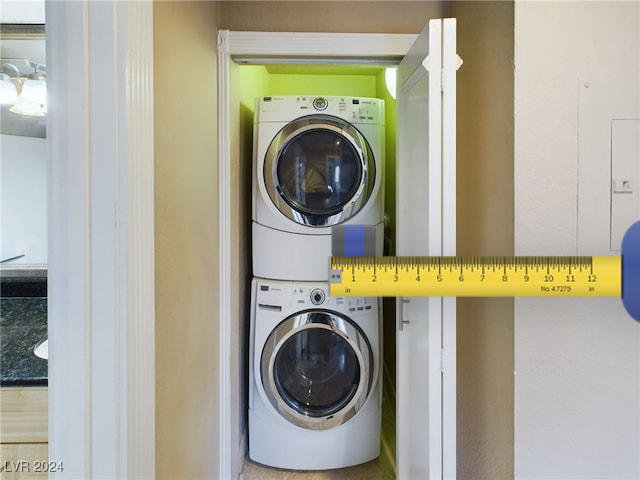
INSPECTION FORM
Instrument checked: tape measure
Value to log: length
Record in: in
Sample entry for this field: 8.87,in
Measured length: 2,in
